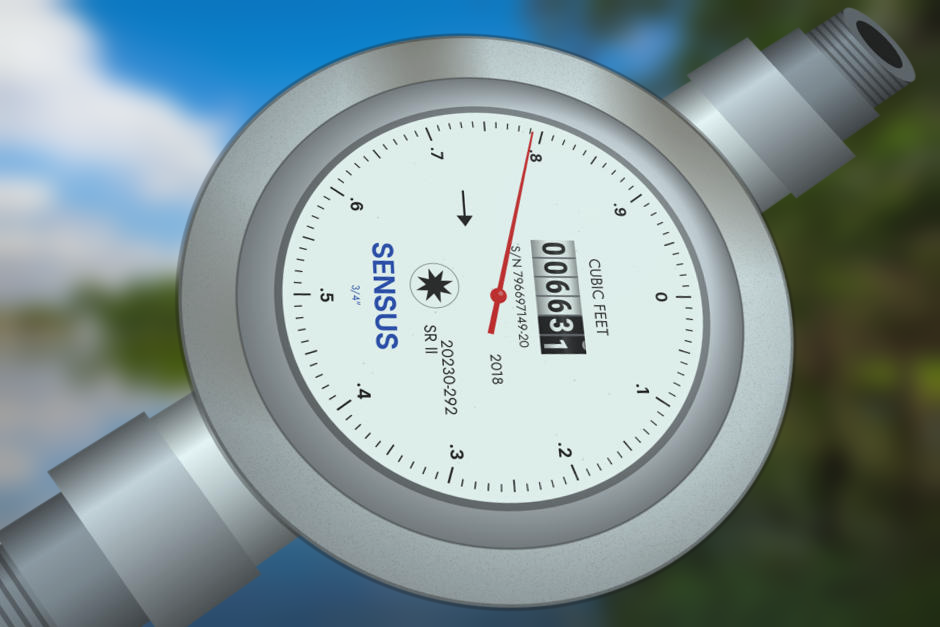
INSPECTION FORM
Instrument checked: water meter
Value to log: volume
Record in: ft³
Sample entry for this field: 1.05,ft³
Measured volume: 6630.79,ft³
